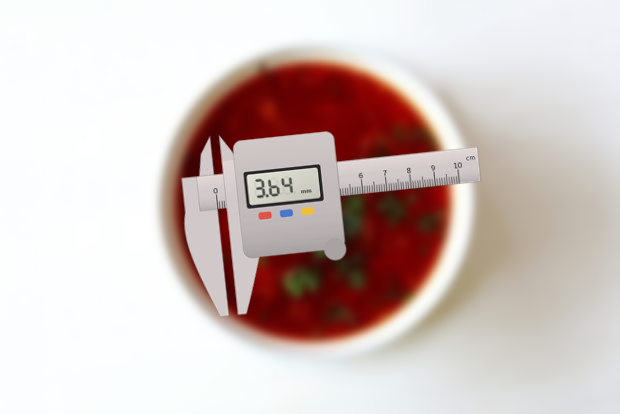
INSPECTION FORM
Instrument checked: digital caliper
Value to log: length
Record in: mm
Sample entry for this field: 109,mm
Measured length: 3.64,mm
